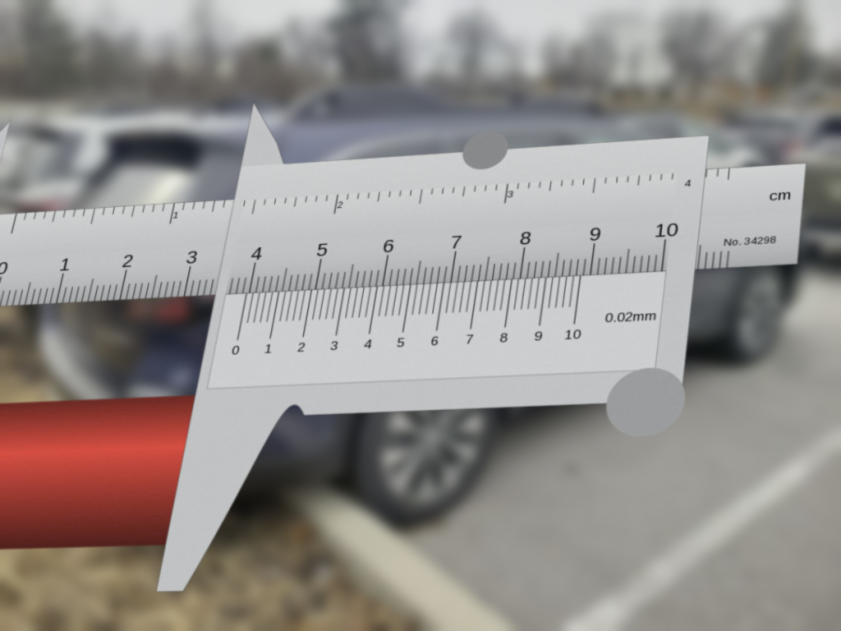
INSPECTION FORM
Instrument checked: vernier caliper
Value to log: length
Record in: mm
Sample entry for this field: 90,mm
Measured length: 39.6,mm
